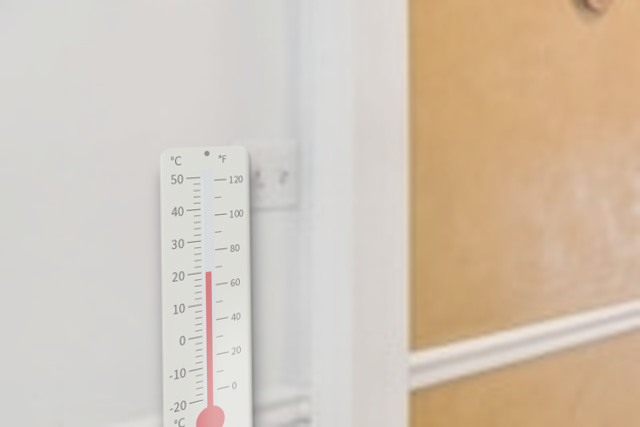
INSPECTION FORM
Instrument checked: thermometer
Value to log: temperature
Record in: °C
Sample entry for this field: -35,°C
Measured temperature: 20,°C
